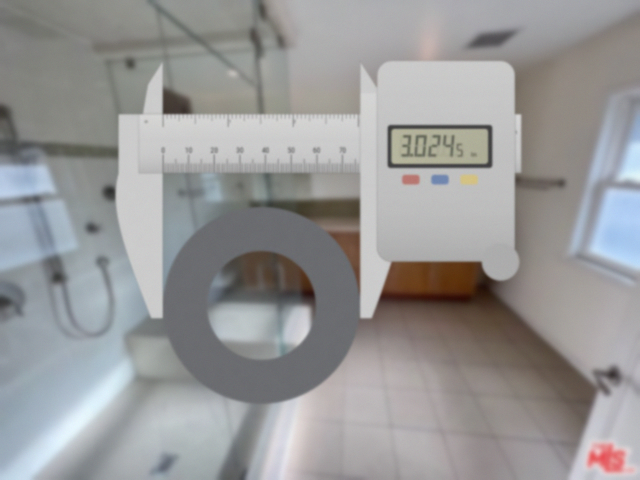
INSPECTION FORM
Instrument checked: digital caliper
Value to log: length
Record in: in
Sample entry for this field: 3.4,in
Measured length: 3.0245,in
